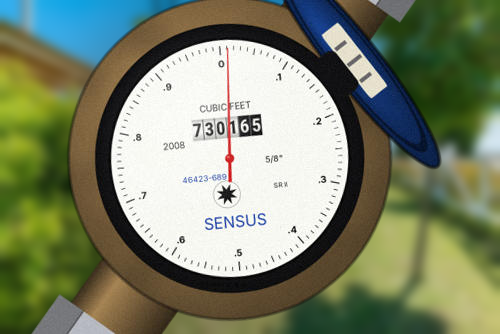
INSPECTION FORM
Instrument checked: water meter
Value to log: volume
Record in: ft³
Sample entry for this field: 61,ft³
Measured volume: 730165.01,ft³
